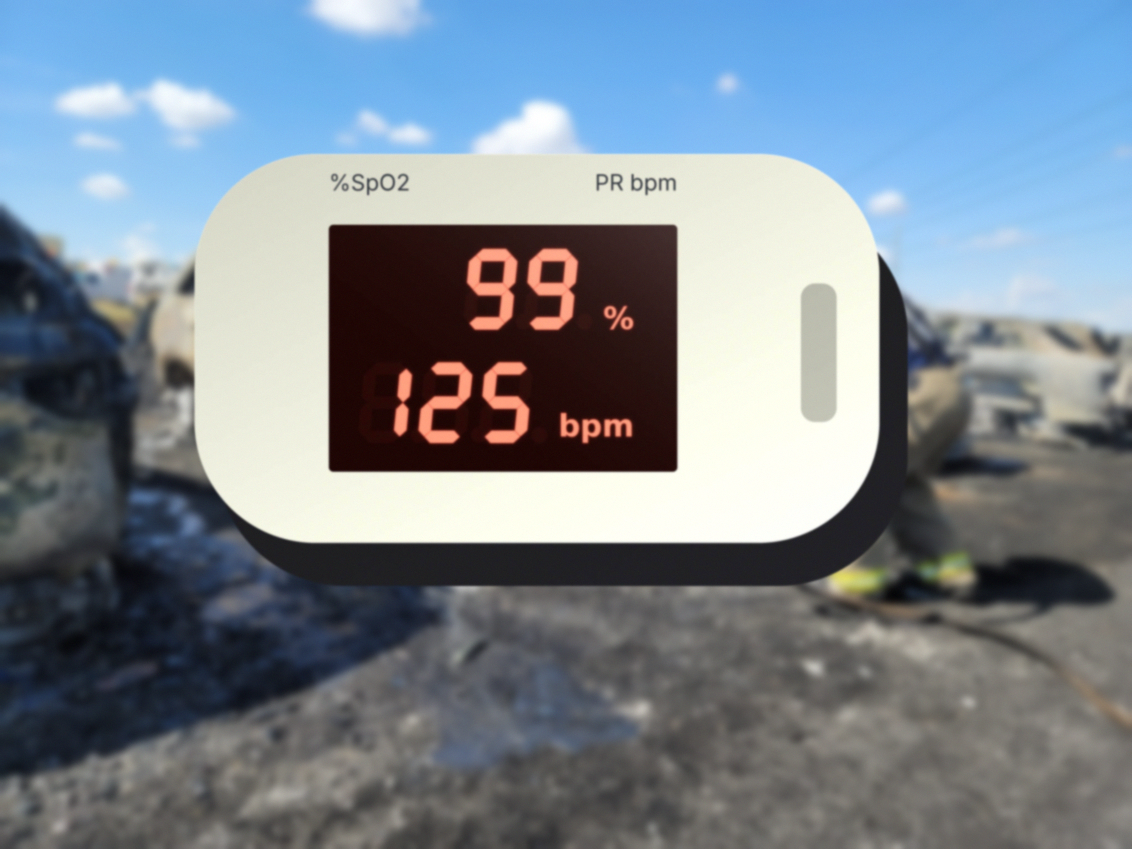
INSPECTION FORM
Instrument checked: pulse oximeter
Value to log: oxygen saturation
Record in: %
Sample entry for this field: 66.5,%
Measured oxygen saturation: 99,%
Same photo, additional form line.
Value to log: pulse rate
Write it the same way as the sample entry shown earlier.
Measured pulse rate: 125,bpm
